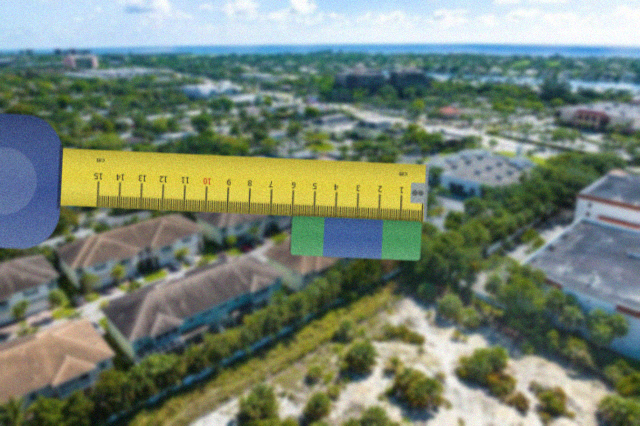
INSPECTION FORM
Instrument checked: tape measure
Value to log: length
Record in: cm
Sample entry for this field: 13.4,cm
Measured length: 6,cm
